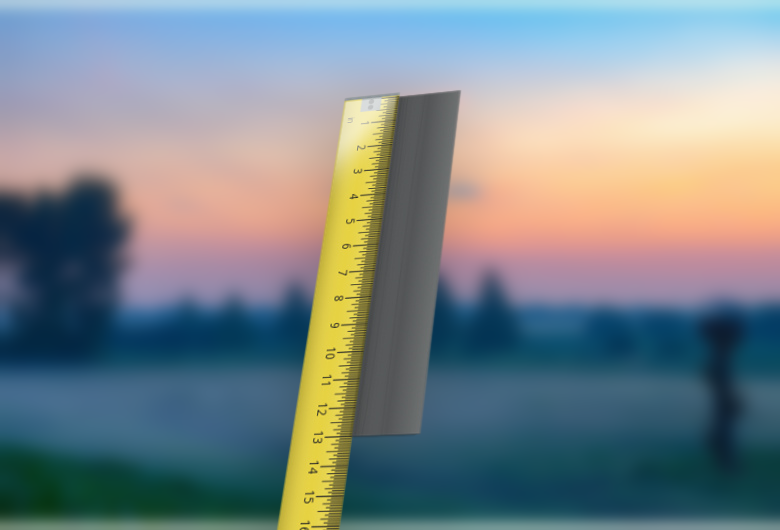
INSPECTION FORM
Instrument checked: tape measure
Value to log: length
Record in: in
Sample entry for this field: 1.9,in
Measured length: 13,in
